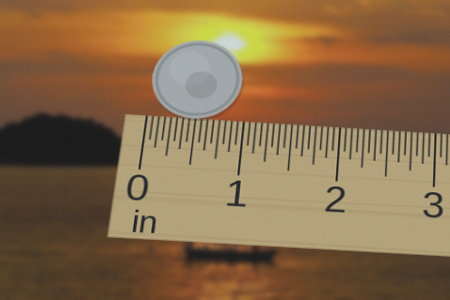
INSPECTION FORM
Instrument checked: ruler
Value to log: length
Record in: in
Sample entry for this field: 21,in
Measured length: 0.9375,in
